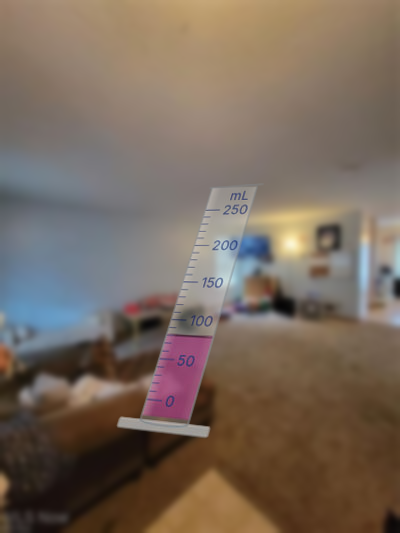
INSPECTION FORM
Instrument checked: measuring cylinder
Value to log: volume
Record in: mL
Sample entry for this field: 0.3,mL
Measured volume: 80,mL
